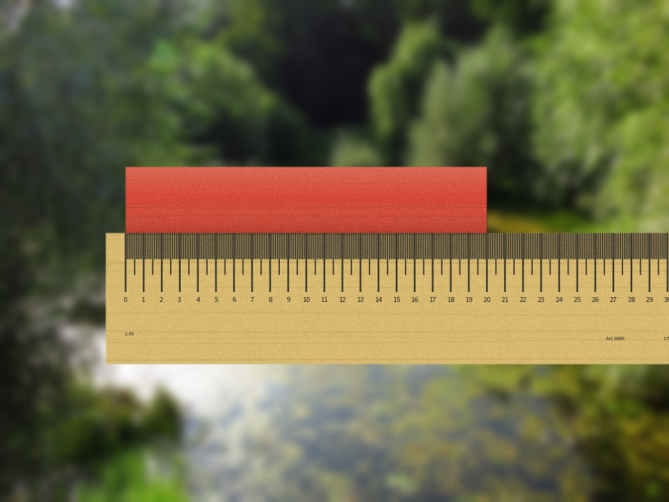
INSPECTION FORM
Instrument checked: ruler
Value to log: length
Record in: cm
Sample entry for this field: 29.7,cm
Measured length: 20,cm
